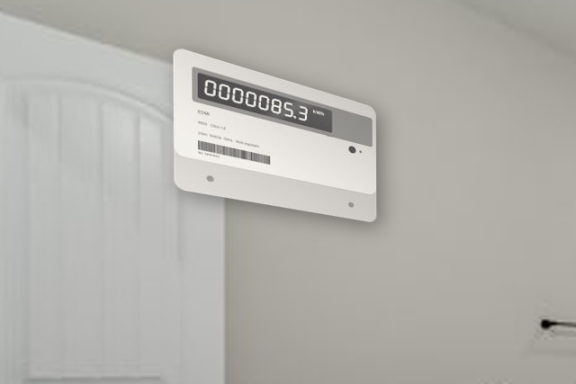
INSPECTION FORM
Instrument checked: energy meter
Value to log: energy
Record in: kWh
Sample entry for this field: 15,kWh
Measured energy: 85.3,kWh
